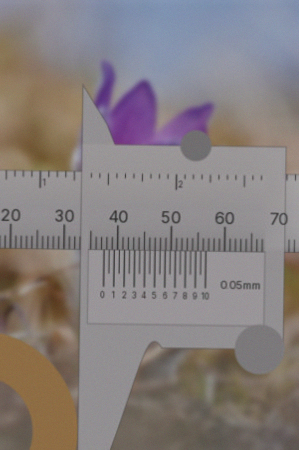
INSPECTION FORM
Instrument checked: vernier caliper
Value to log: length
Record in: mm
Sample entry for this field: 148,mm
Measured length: 37.5,mm
